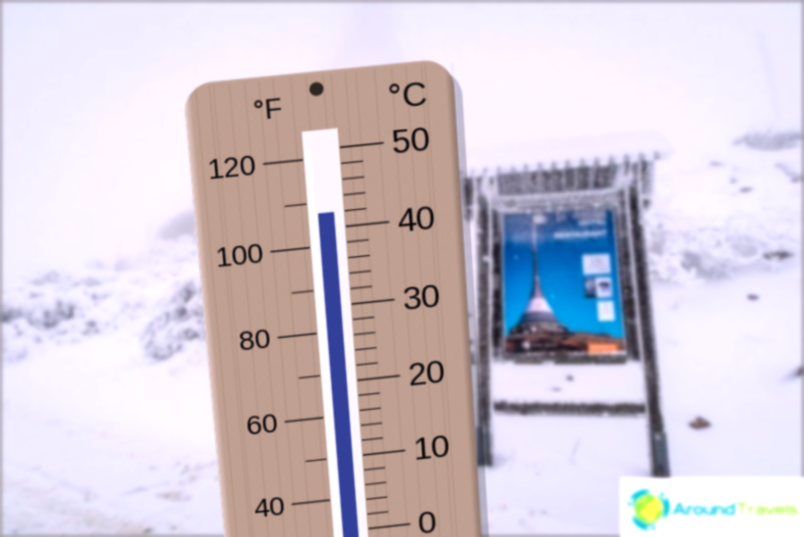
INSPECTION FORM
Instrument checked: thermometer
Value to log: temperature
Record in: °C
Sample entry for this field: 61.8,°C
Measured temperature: 42,°C
